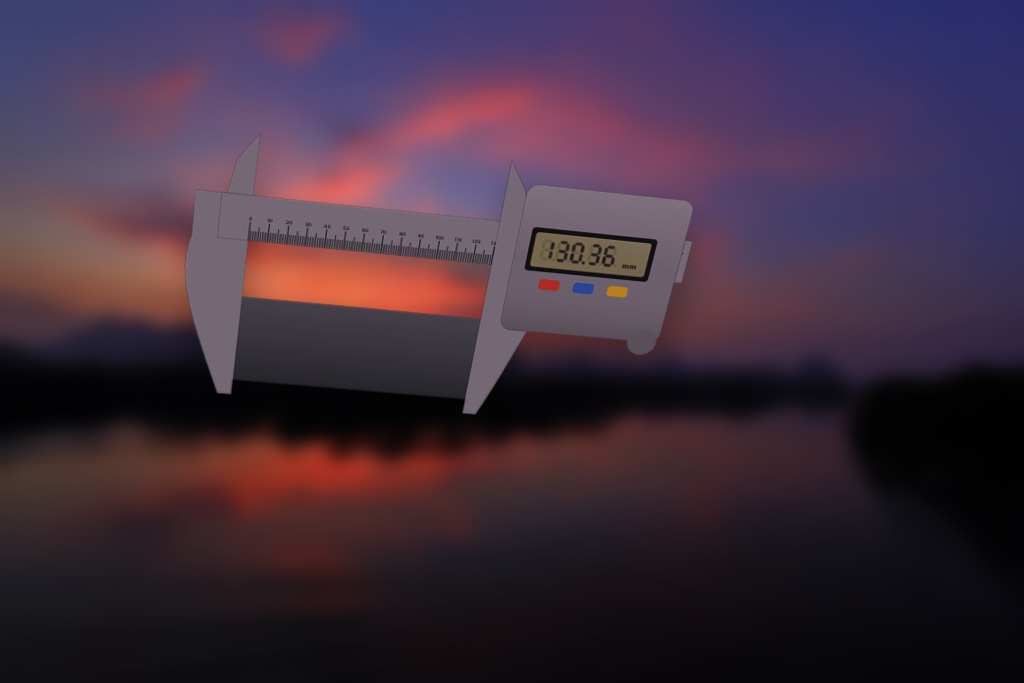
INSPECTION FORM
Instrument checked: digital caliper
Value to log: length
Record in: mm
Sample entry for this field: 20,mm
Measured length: 130.36,mm
